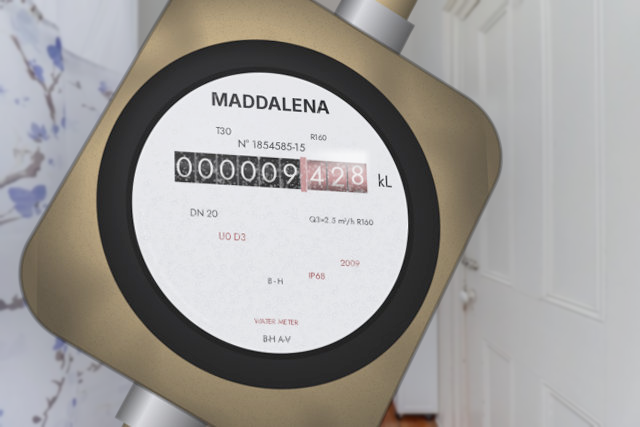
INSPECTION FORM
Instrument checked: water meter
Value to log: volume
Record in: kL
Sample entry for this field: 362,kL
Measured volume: 9.428,kL
